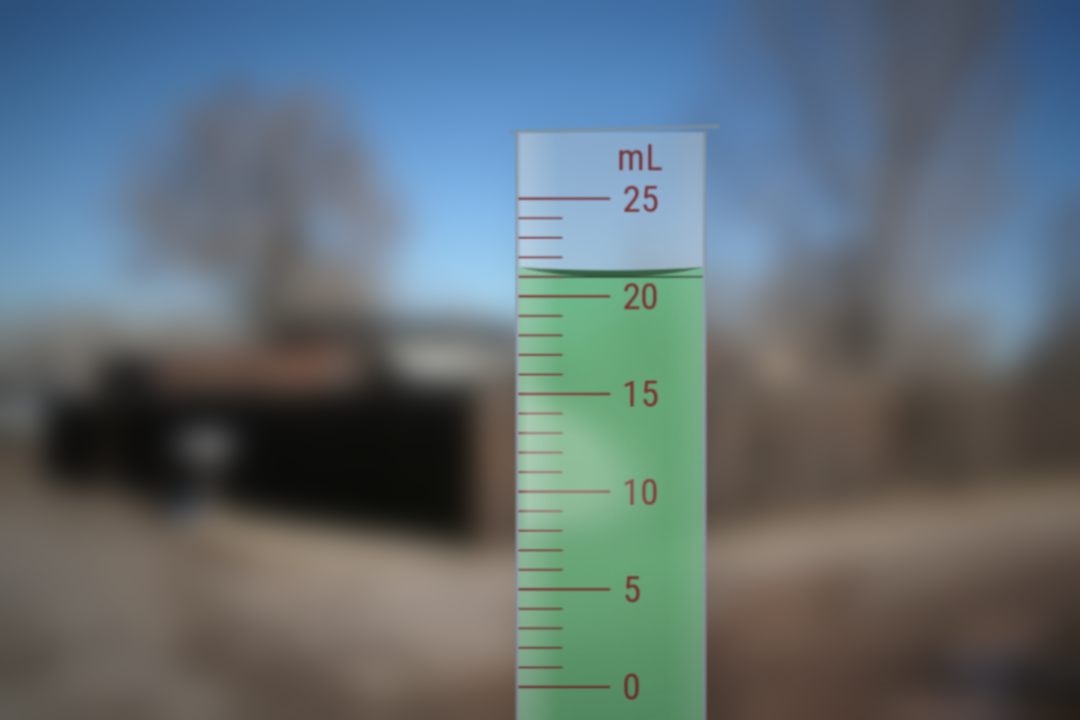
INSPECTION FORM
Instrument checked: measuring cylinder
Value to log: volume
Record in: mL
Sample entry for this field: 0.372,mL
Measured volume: 21,mL
